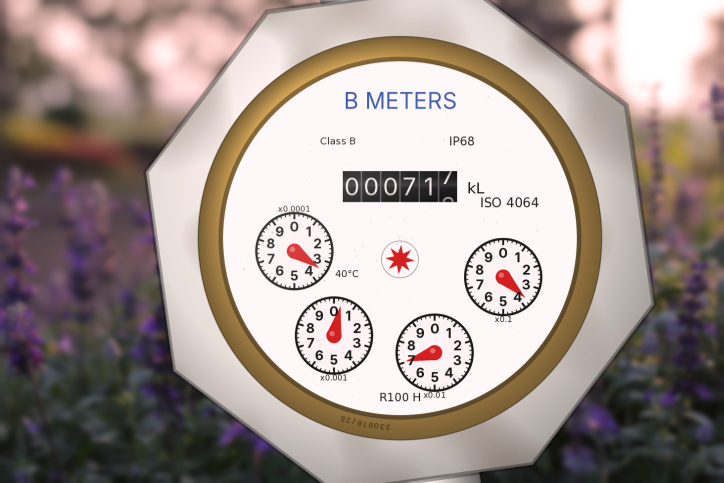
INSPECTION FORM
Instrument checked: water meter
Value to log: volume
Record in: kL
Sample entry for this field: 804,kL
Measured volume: 717.3703,kL
